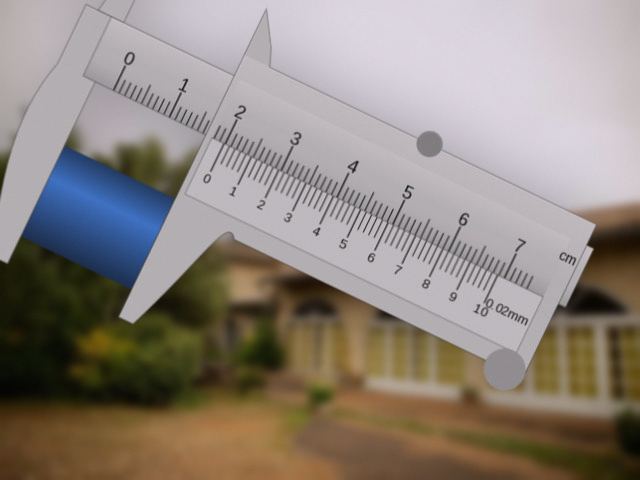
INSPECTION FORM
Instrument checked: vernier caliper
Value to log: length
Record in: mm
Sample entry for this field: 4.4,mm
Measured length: 19.8,mm
